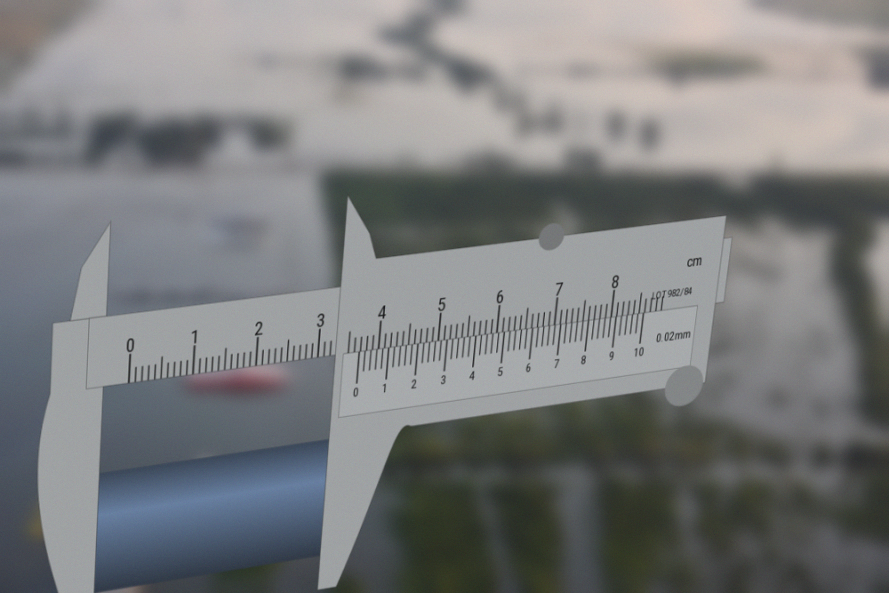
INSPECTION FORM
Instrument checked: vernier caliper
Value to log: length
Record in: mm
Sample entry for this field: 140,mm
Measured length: 36.8,mm
